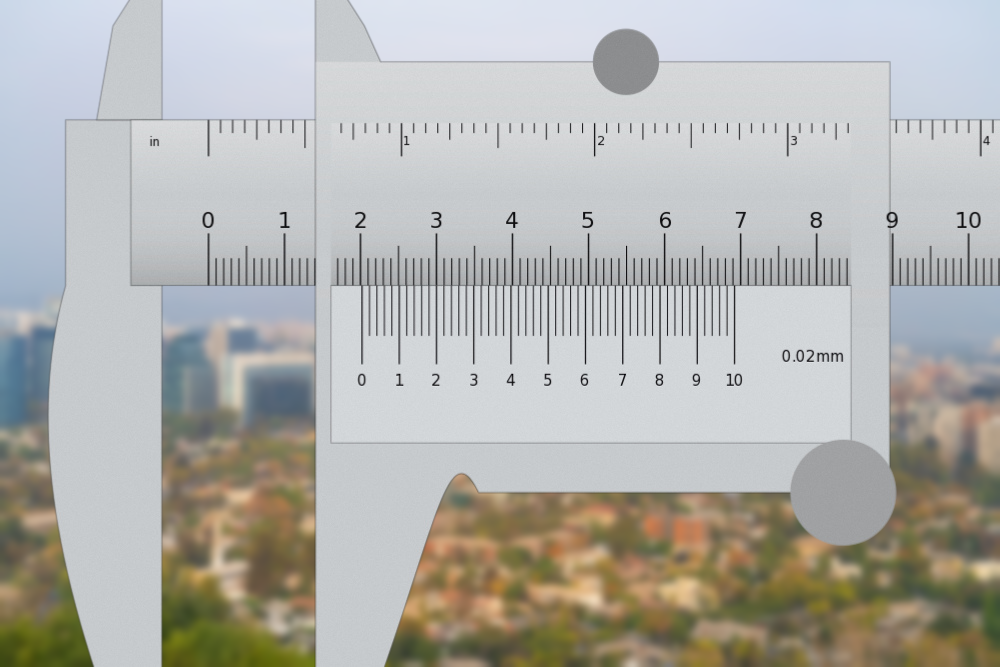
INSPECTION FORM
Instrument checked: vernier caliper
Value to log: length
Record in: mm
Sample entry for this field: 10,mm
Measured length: 20.2,mm
